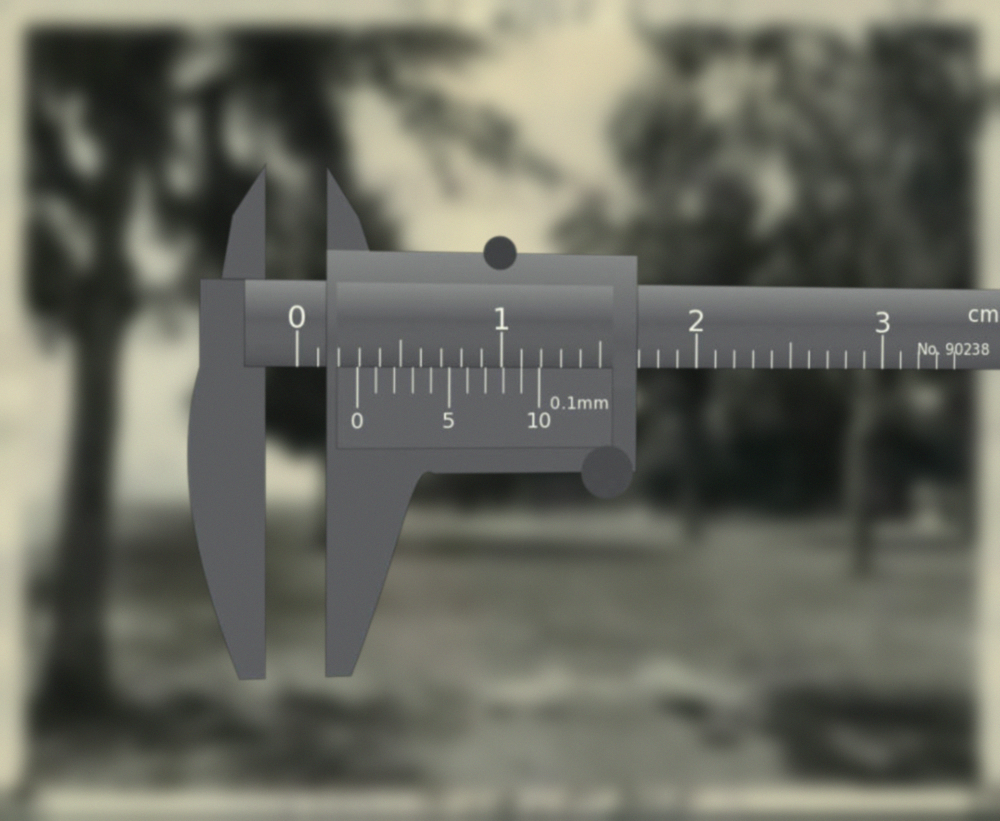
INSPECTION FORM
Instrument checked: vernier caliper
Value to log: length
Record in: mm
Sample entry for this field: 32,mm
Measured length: 2.9,mm
